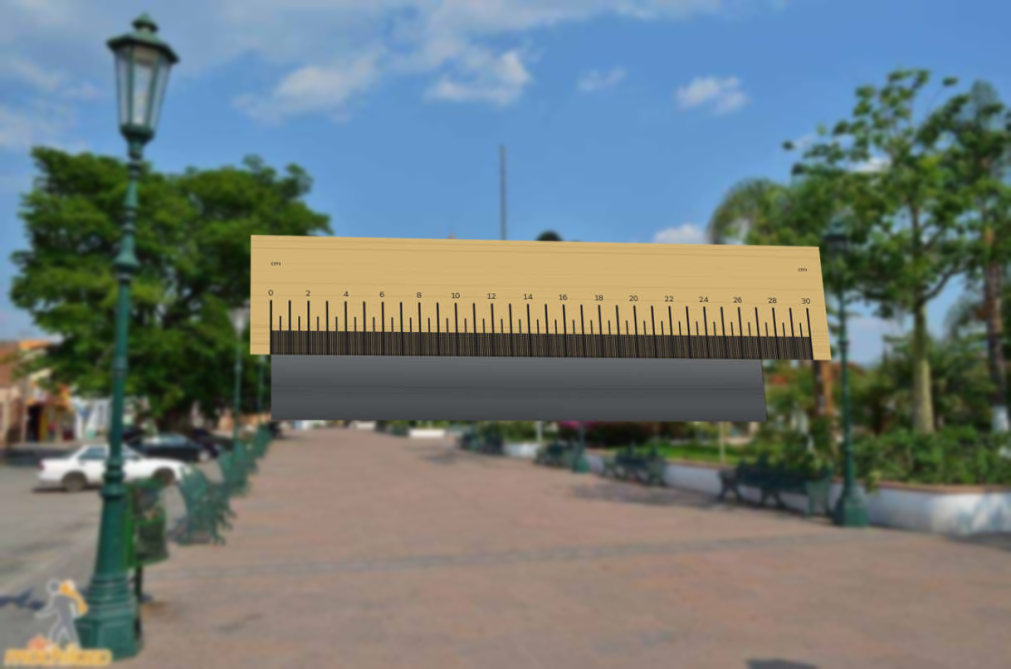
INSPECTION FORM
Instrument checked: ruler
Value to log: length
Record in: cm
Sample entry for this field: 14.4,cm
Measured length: 27,cm
